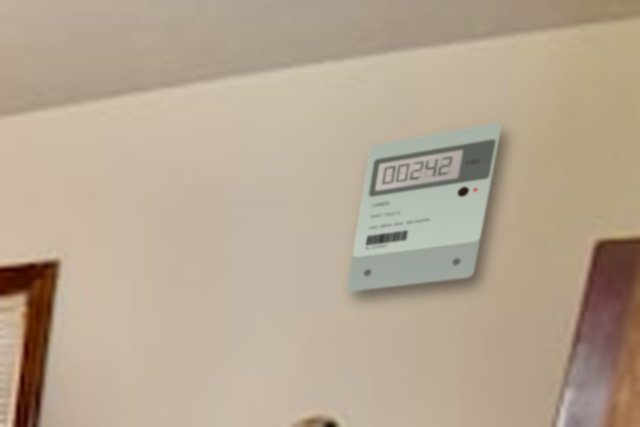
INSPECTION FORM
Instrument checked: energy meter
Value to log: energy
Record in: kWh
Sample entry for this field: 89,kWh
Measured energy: 242,kWh
